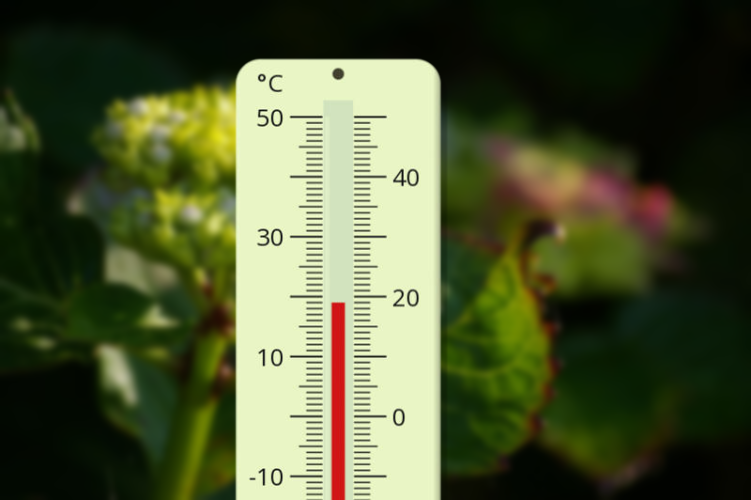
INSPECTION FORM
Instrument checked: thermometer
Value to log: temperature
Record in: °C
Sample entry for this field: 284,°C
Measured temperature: 19,°C
